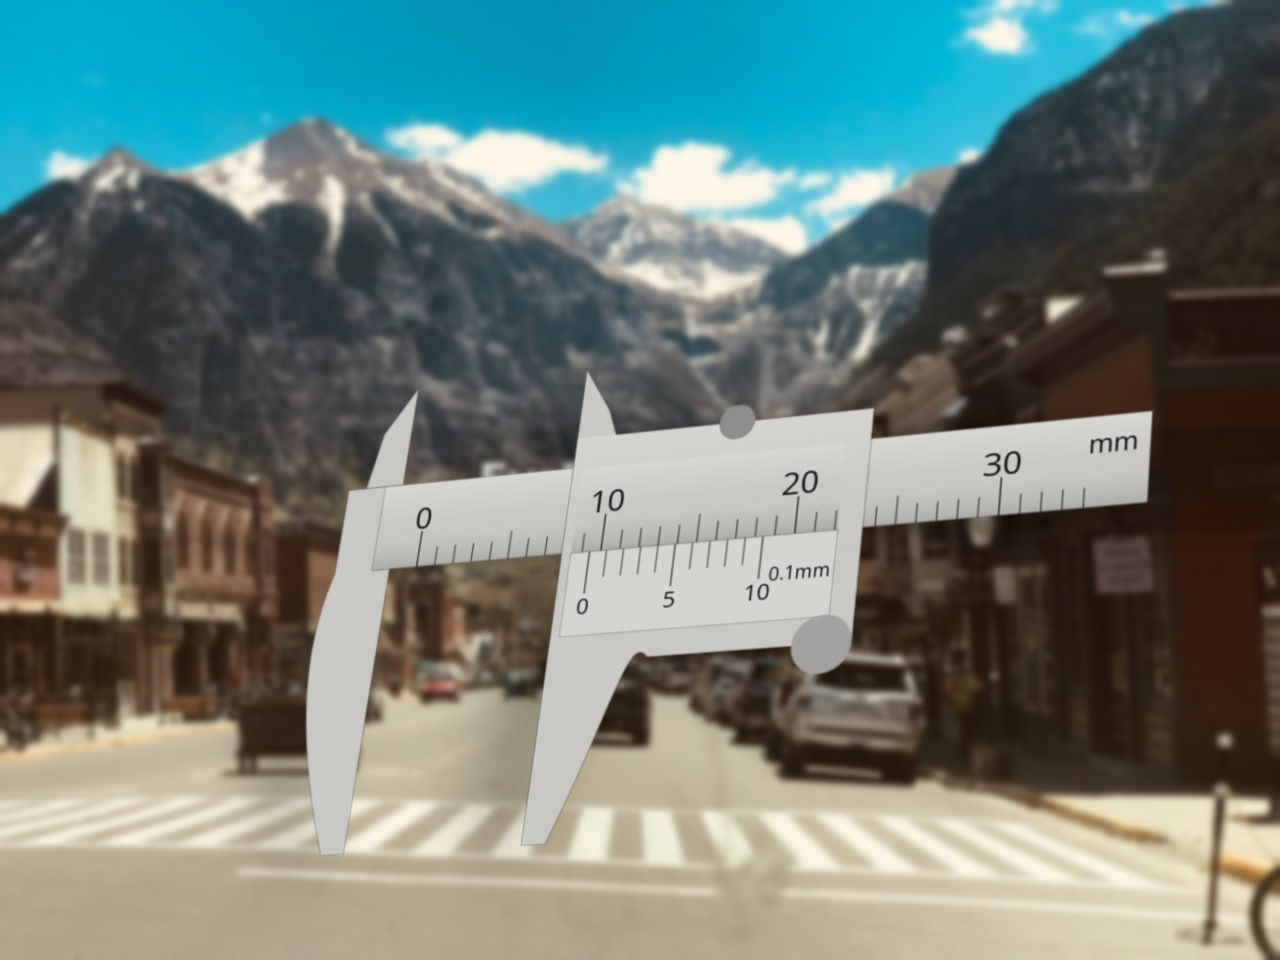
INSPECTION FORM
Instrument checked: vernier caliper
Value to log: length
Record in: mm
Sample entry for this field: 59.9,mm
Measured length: 9.4,mm
